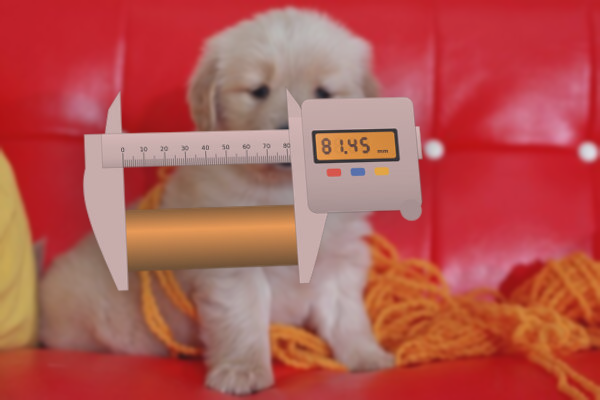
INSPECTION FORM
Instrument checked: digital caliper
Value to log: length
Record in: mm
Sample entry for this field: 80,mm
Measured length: 81.45,mm
